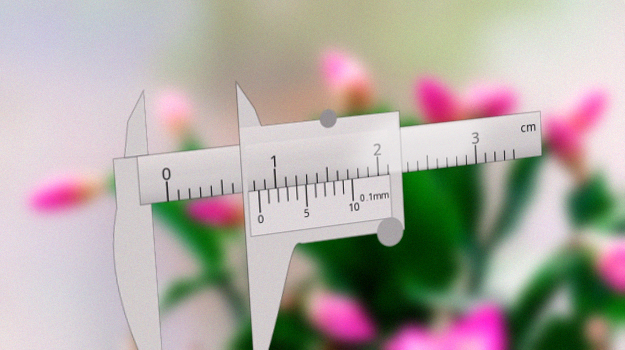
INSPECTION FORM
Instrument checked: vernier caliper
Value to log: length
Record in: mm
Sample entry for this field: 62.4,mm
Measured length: 8.4,mm
